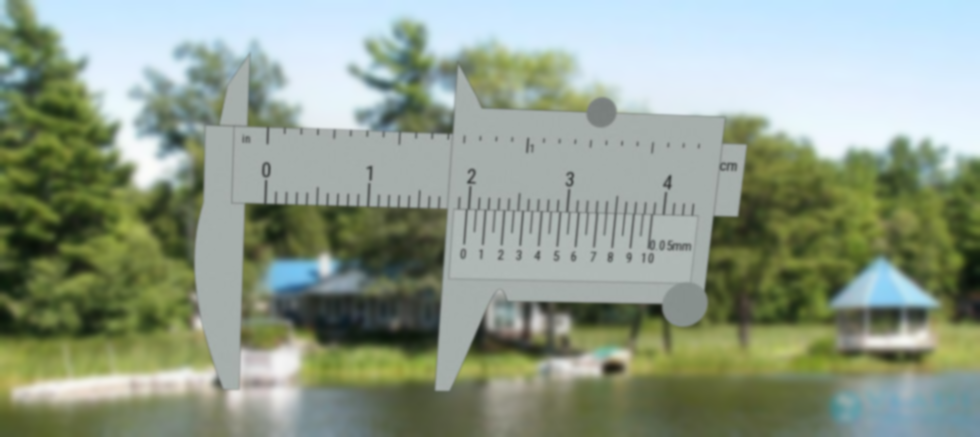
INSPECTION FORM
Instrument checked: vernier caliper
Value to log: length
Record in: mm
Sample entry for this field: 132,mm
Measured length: 19.8,mm
